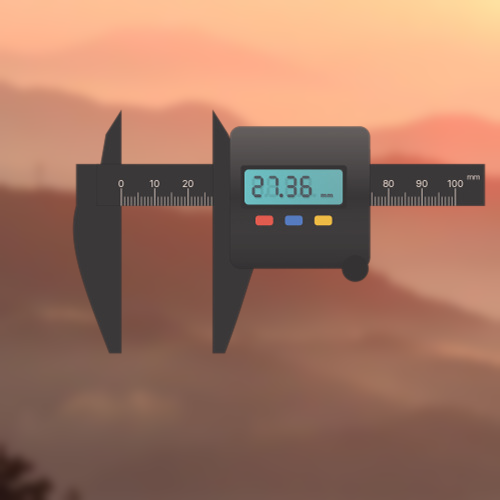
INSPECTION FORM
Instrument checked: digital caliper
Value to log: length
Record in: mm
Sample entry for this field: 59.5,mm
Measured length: 27.36,mm
